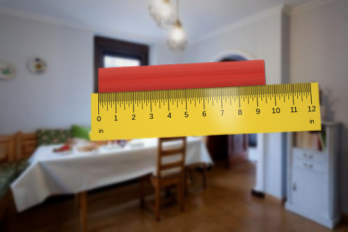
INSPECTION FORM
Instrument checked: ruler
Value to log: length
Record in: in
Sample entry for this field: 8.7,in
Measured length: 9.5,in
